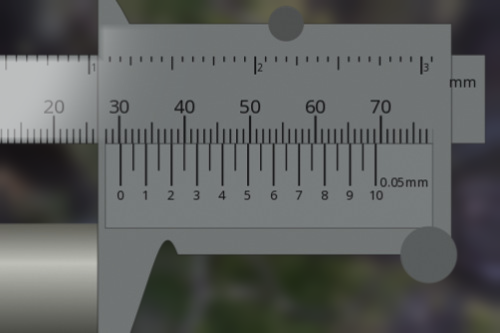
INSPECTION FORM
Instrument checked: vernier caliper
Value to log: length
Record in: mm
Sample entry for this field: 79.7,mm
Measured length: 30.2,mm
